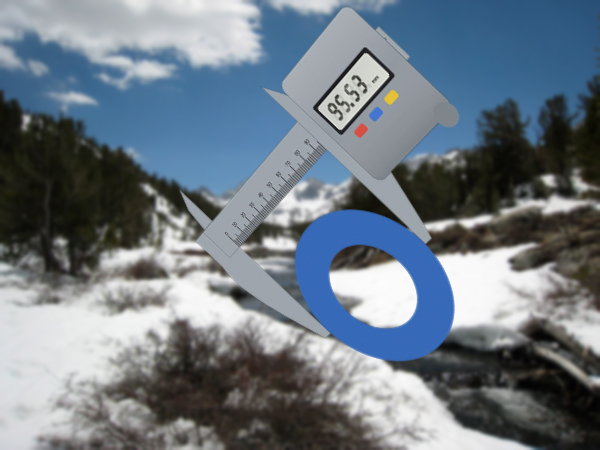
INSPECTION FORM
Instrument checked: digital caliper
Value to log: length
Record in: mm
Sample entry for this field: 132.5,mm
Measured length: 95.53,mm
